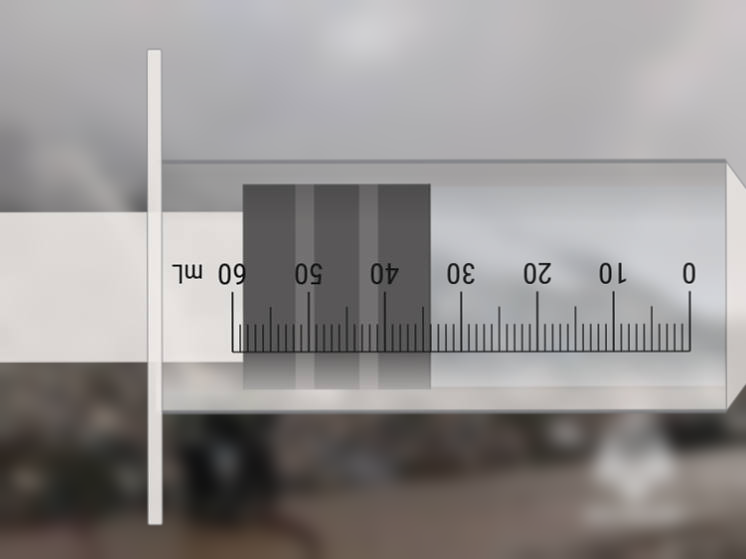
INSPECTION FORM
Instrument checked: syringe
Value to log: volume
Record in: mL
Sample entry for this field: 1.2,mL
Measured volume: 34,mL
